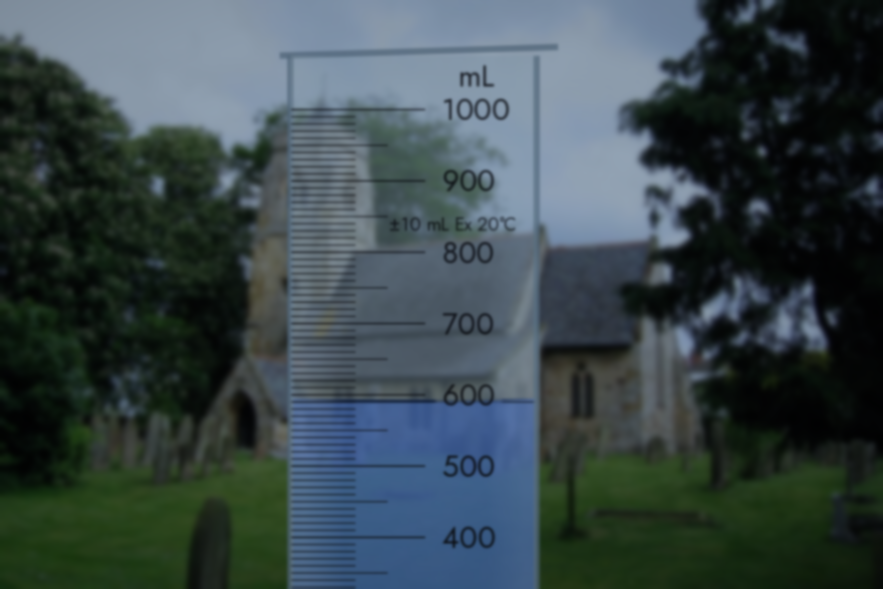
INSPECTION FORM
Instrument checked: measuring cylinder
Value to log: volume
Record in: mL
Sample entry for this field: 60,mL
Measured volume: 590,mL
